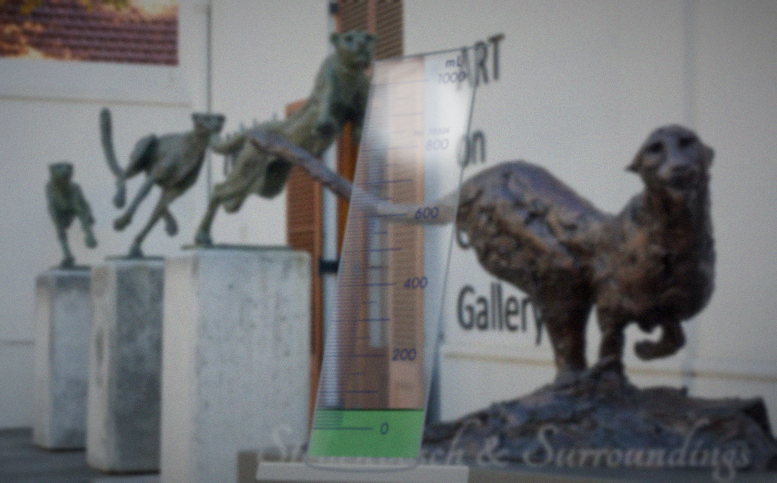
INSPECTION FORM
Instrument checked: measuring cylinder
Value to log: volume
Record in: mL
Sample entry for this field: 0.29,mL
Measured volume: 50,mL
